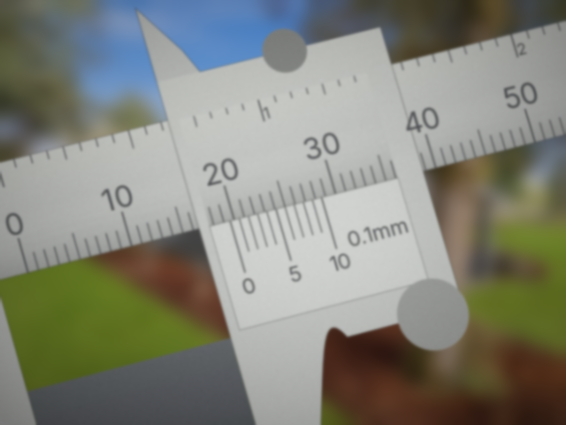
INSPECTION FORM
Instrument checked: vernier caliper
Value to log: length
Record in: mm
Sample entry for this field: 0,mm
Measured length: 19.6,mm
